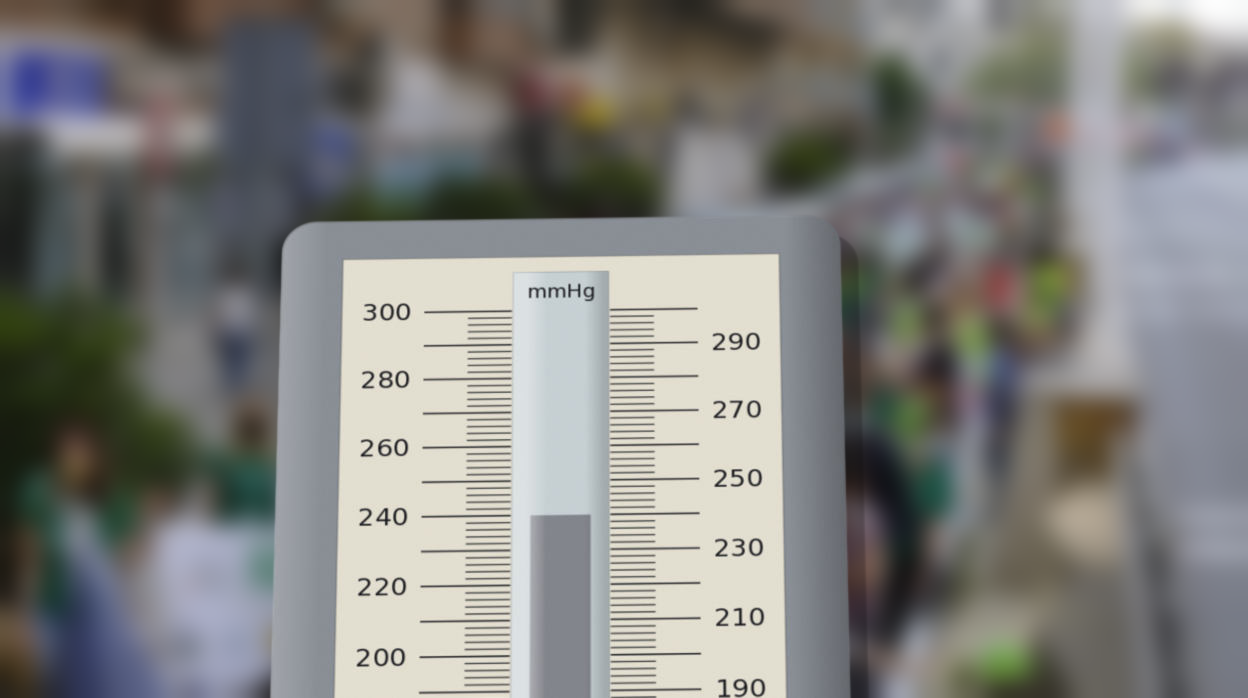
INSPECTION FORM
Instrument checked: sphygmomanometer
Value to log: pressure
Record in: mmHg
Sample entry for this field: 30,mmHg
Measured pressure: 240,mmHg
